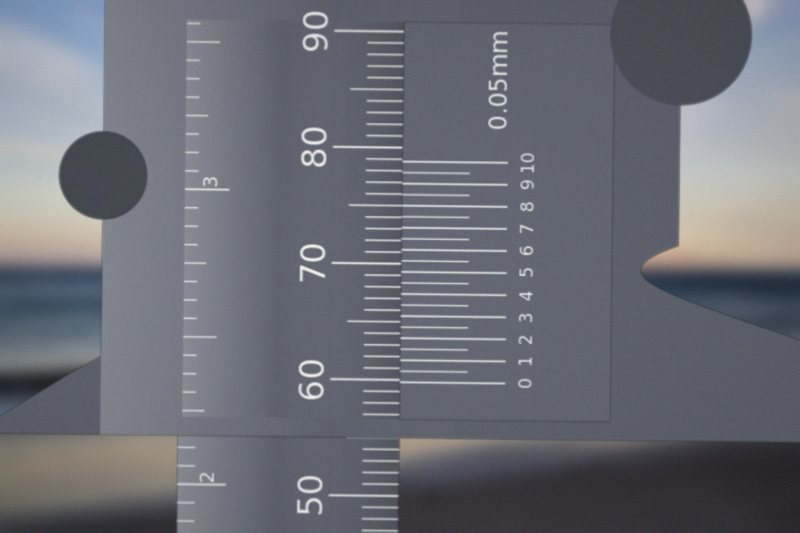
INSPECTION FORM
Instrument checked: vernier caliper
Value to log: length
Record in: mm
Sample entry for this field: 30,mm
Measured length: 59.8,mm
